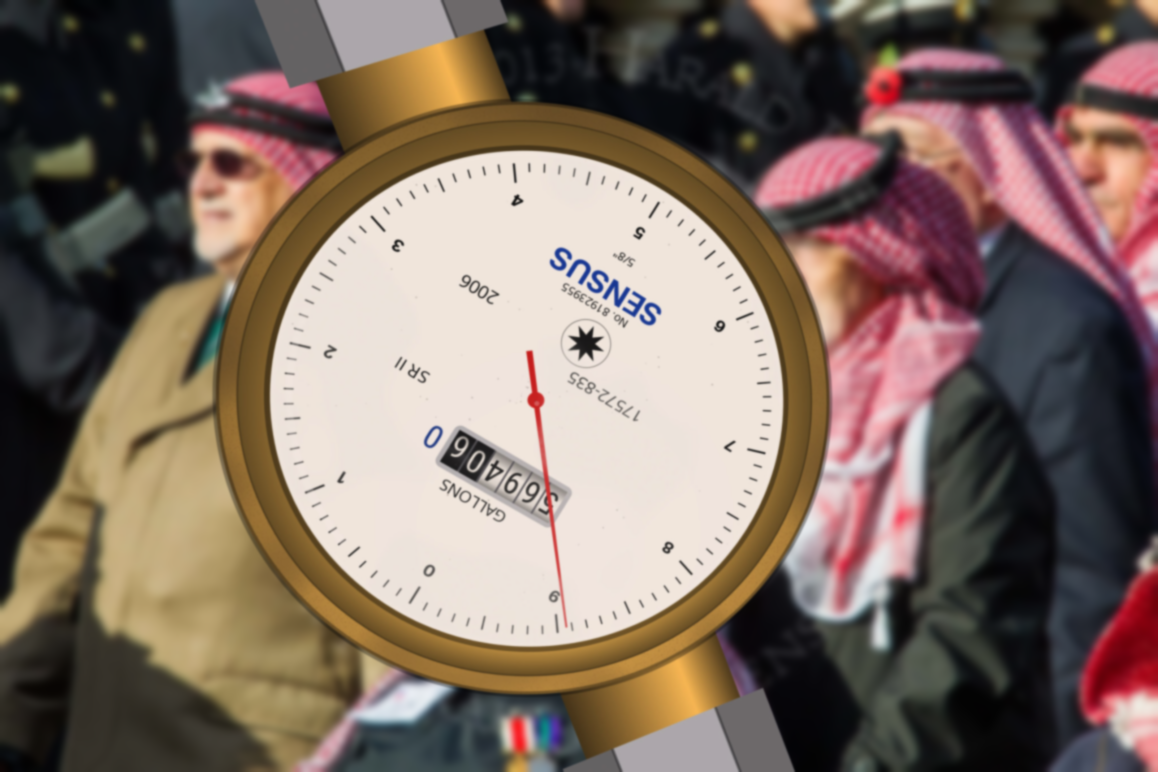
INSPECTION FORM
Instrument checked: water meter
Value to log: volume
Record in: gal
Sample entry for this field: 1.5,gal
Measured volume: 5694058.9,gal
